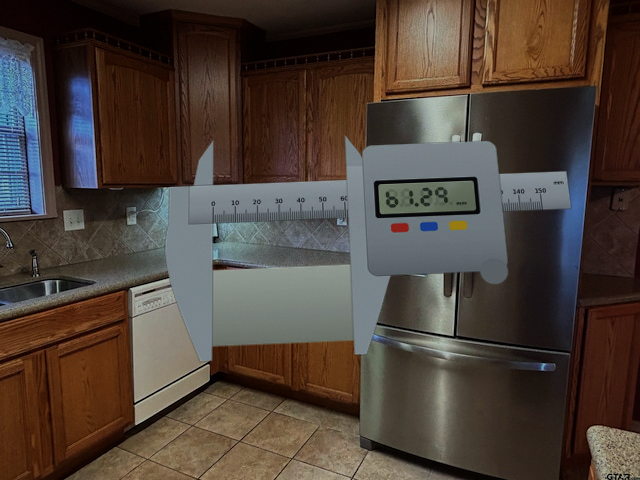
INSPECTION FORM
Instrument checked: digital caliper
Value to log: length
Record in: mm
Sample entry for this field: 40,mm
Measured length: 61.29,mm
